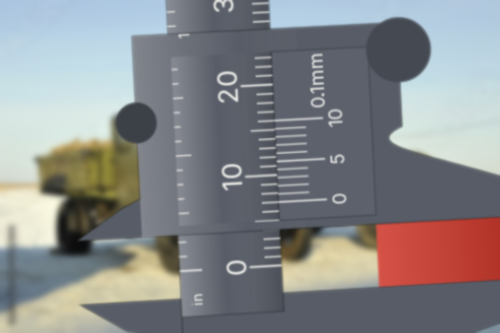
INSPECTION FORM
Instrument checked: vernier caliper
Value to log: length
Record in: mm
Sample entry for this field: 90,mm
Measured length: 7.0,mm
